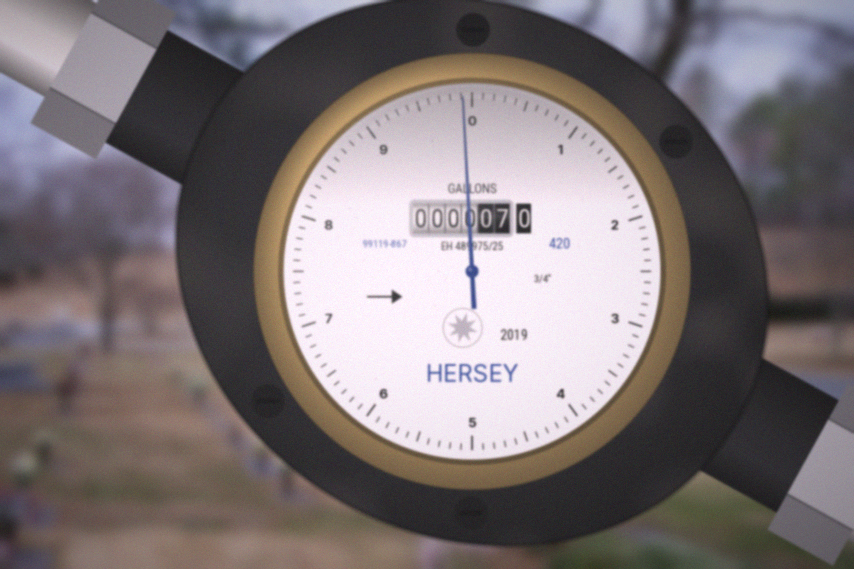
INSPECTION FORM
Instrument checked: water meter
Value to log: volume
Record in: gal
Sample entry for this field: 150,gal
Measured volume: 69.9,gal
